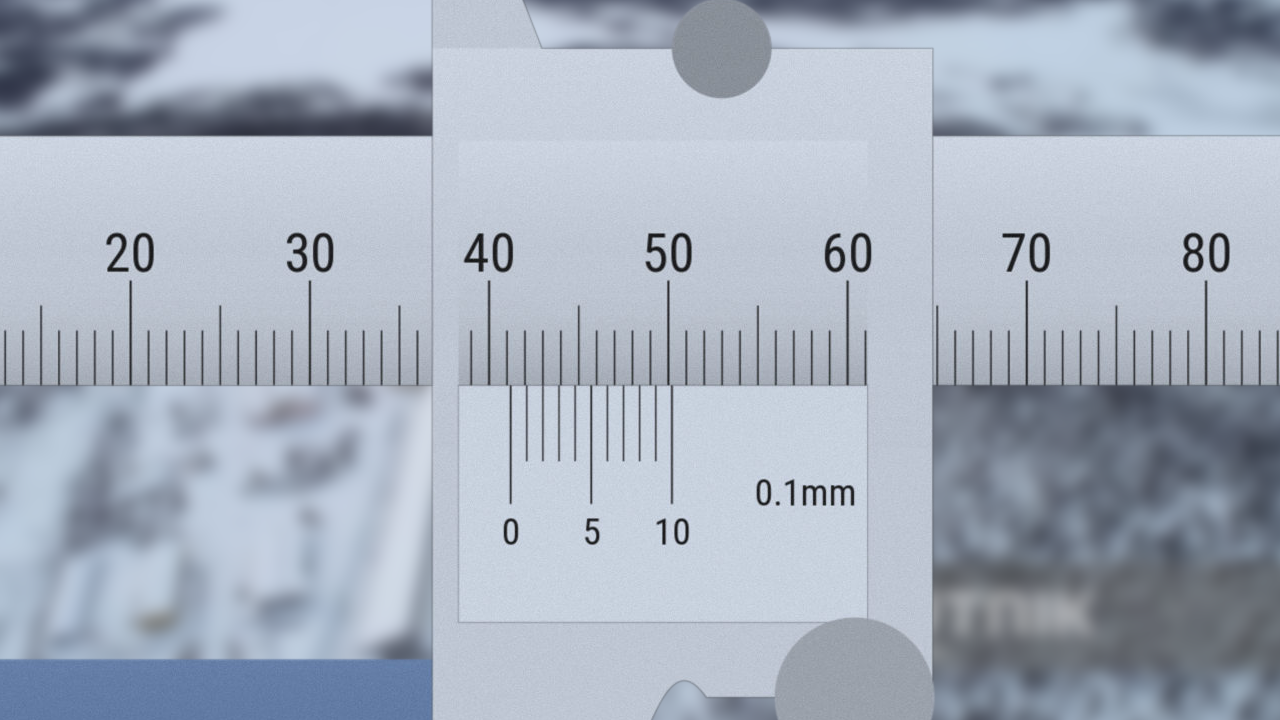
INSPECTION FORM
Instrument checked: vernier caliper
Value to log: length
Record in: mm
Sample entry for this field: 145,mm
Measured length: 41.2,mm
